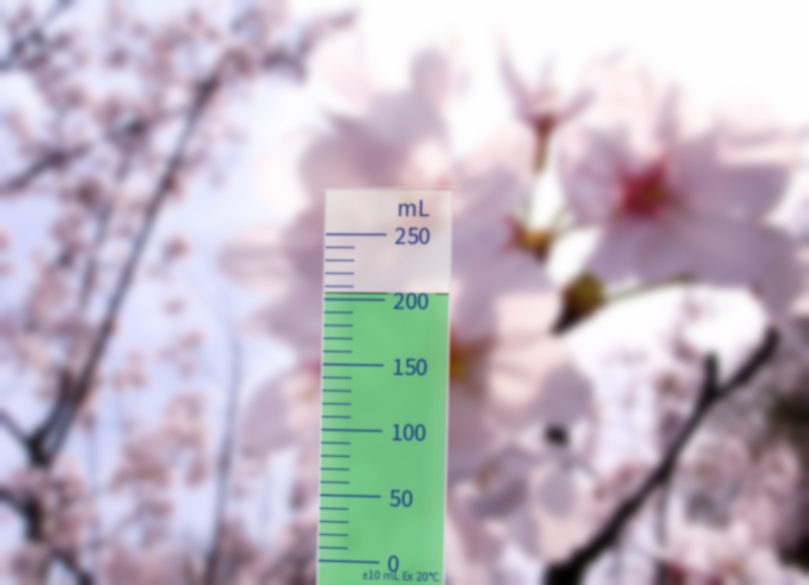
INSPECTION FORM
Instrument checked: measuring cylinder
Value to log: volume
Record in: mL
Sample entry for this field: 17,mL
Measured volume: 205,mL
